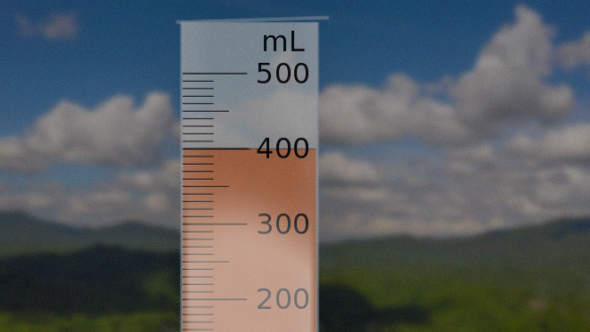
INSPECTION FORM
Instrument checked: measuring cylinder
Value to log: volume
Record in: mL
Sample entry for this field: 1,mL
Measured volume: 400,mL
